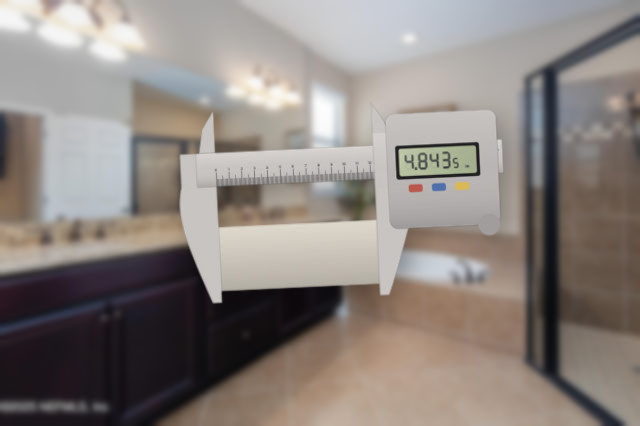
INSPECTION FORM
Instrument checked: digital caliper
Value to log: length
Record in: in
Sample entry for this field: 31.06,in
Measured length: 4.8435,in
